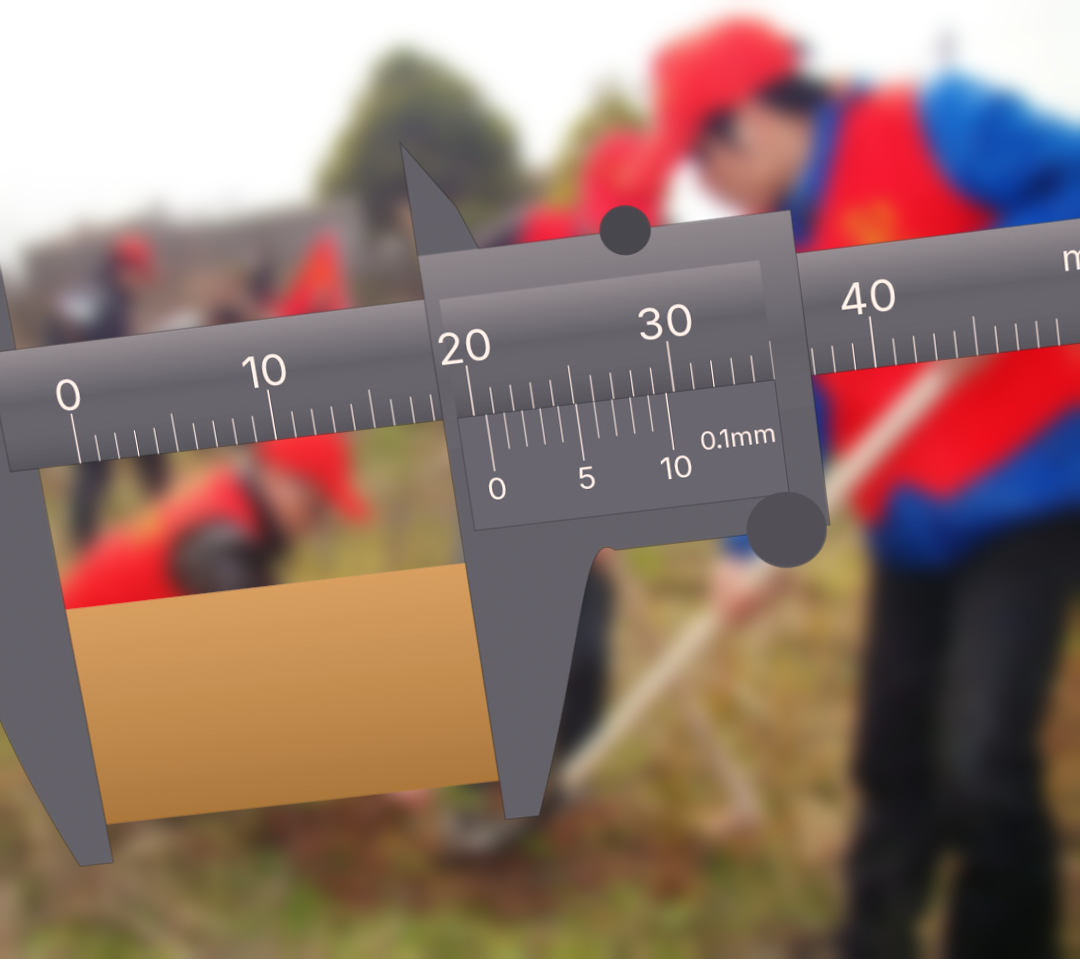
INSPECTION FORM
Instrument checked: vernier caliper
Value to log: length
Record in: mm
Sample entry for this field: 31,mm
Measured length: 20.6,mm
